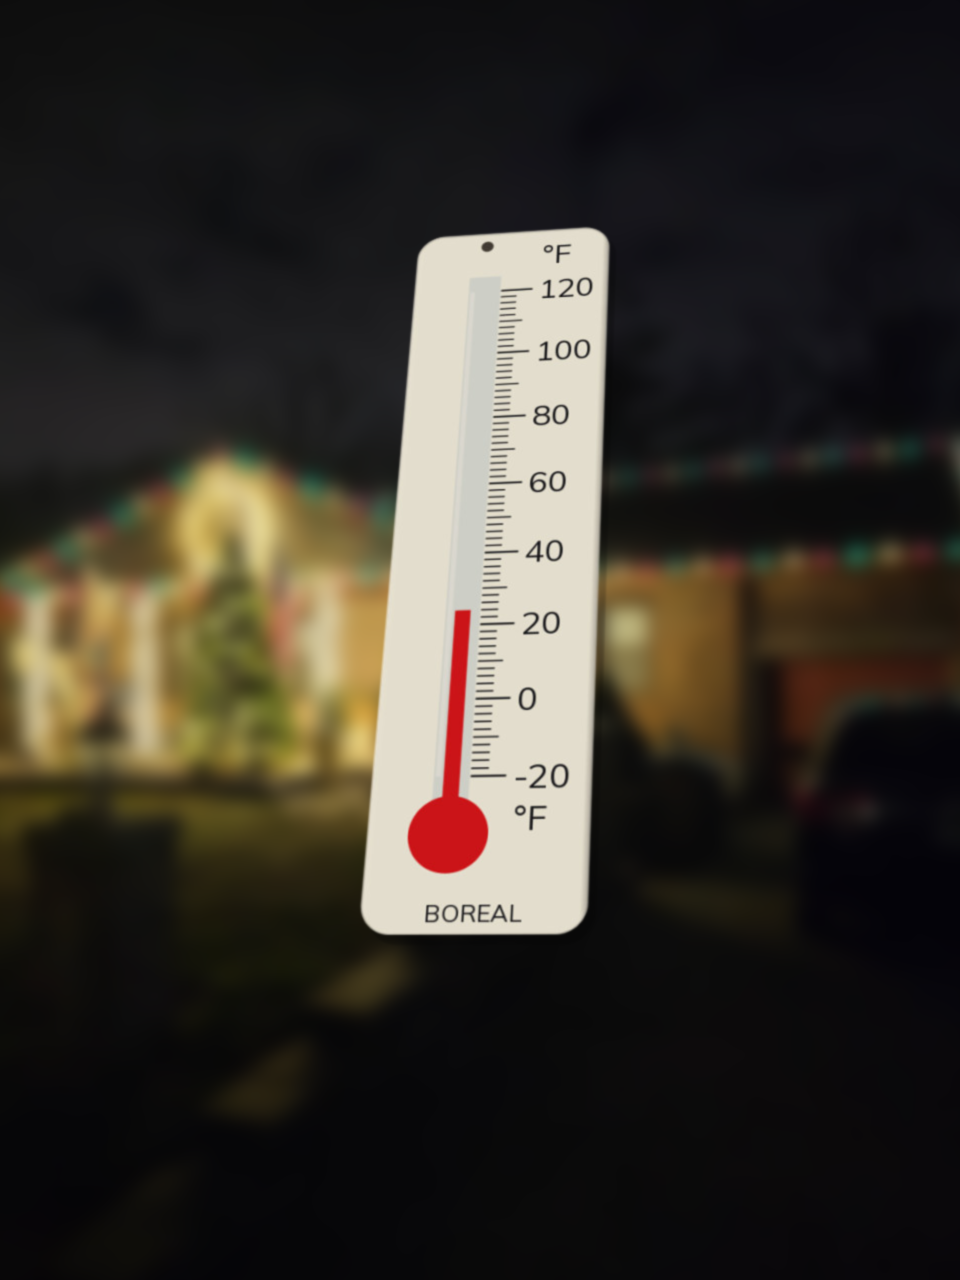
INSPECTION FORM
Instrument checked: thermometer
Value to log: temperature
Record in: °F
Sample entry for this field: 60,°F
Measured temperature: 24,°F
